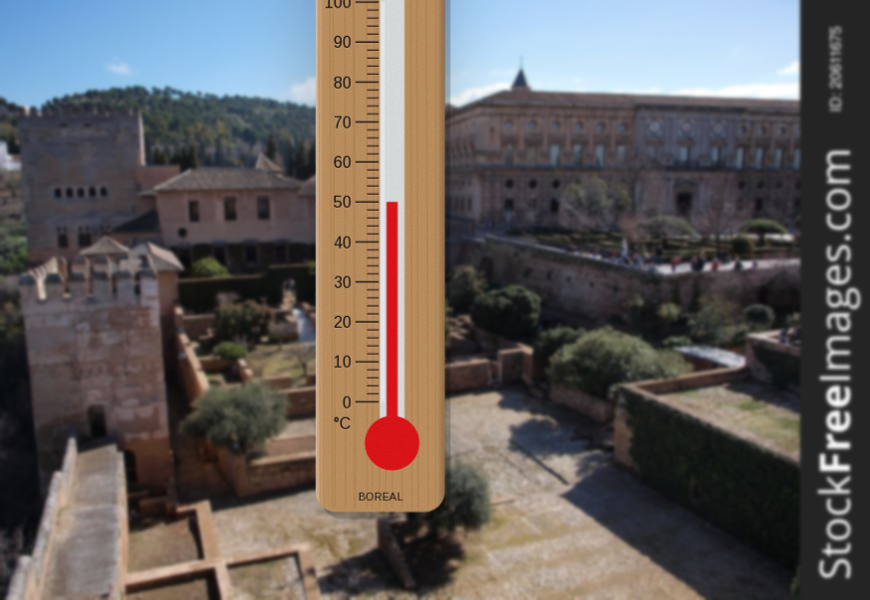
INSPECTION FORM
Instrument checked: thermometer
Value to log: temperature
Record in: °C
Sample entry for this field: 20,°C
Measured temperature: 50,°C
